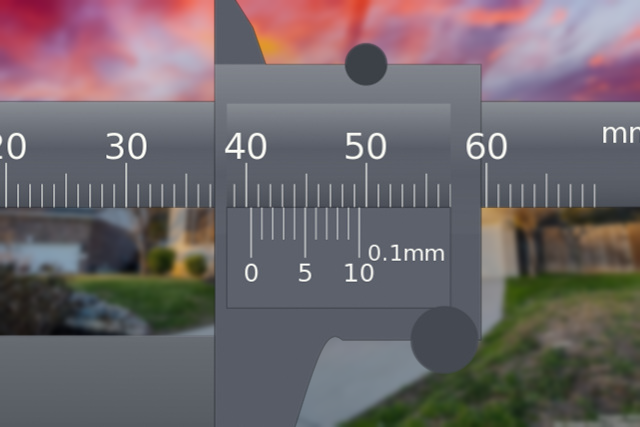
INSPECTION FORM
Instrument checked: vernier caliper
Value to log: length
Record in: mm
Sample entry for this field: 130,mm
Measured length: 40.4,mm
